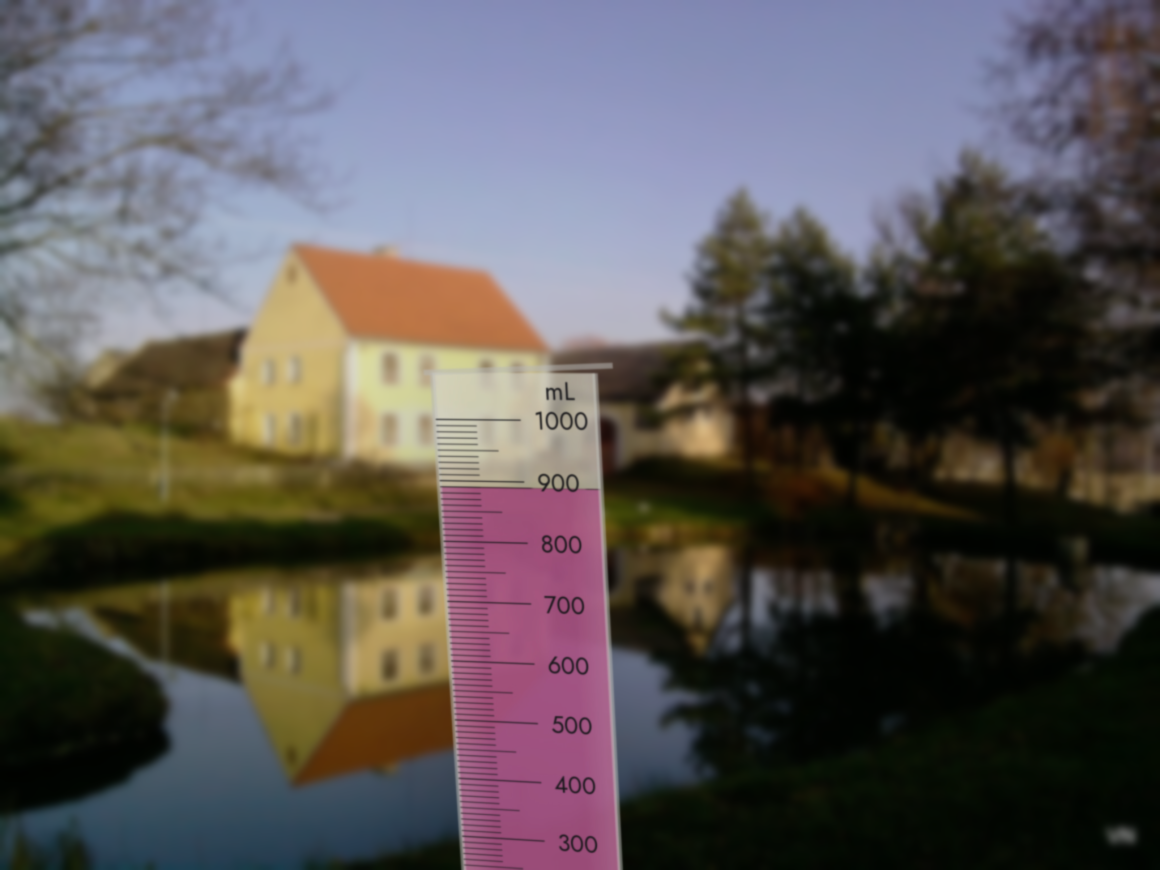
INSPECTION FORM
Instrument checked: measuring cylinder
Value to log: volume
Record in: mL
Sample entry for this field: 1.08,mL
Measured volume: 890,mL
